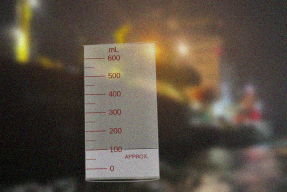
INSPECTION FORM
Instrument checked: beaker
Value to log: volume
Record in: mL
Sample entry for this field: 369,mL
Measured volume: 100,mL
